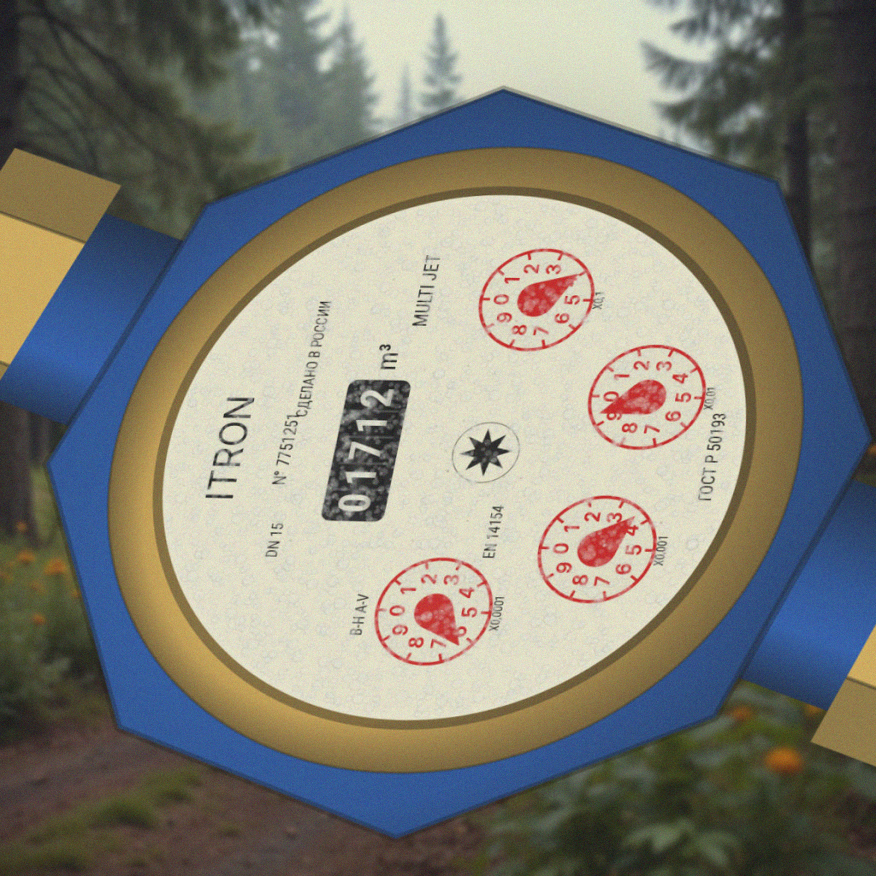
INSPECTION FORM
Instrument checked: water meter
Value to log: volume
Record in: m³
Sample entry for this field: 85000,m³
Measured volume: 1712.3936,m³
